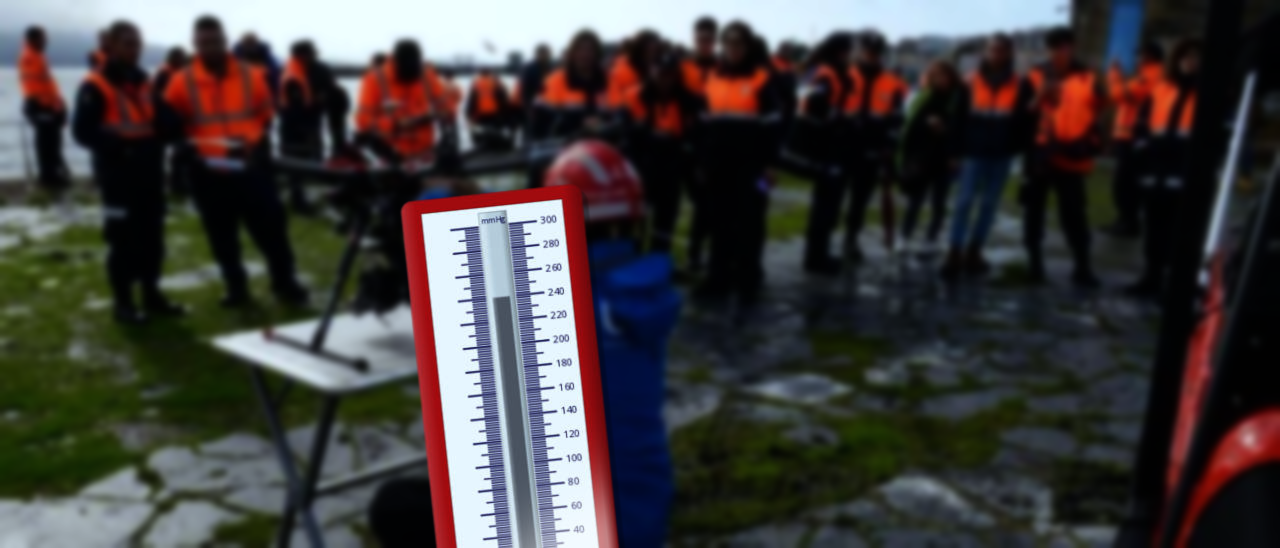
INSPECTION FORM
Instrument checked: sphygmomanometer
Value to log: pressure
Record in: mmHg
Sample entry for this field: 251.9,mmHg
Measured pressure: 240,mmHg
